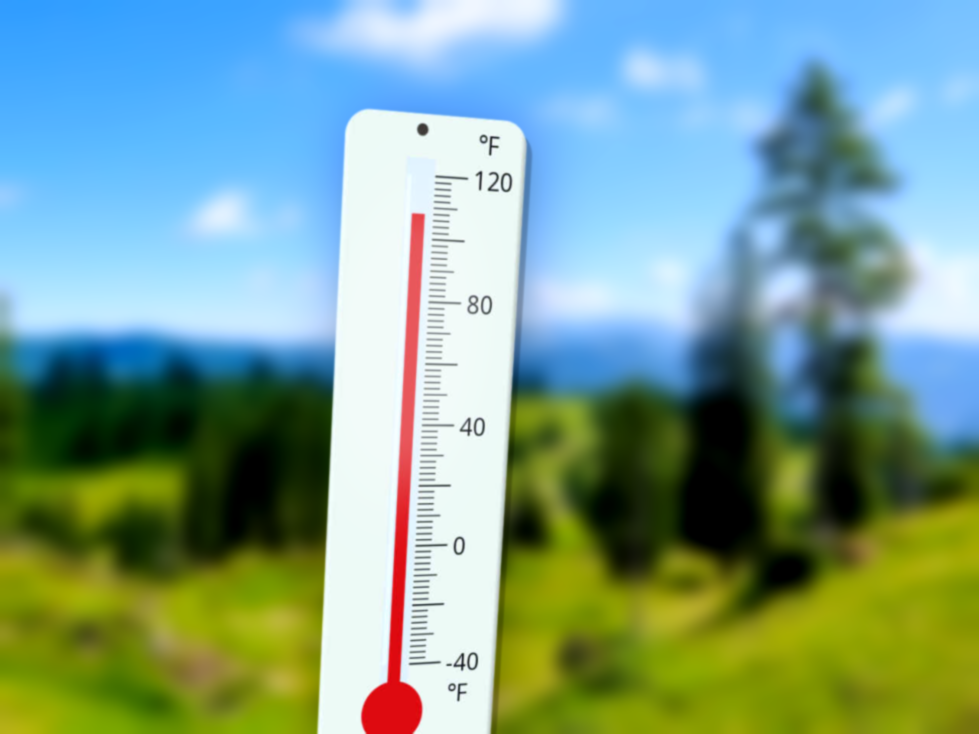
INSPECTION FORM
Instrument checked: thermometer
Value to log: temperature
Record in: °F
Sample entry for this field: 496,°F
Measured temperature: 108,°F
